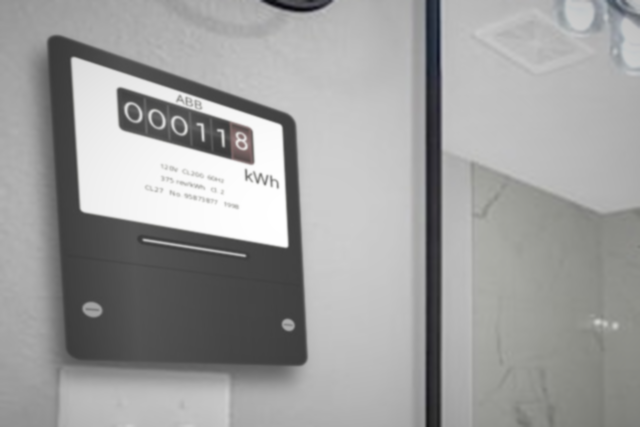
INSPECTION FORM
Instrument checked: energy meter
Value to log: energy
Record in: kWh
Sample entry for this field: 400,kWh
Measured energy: 11.8,kWh
